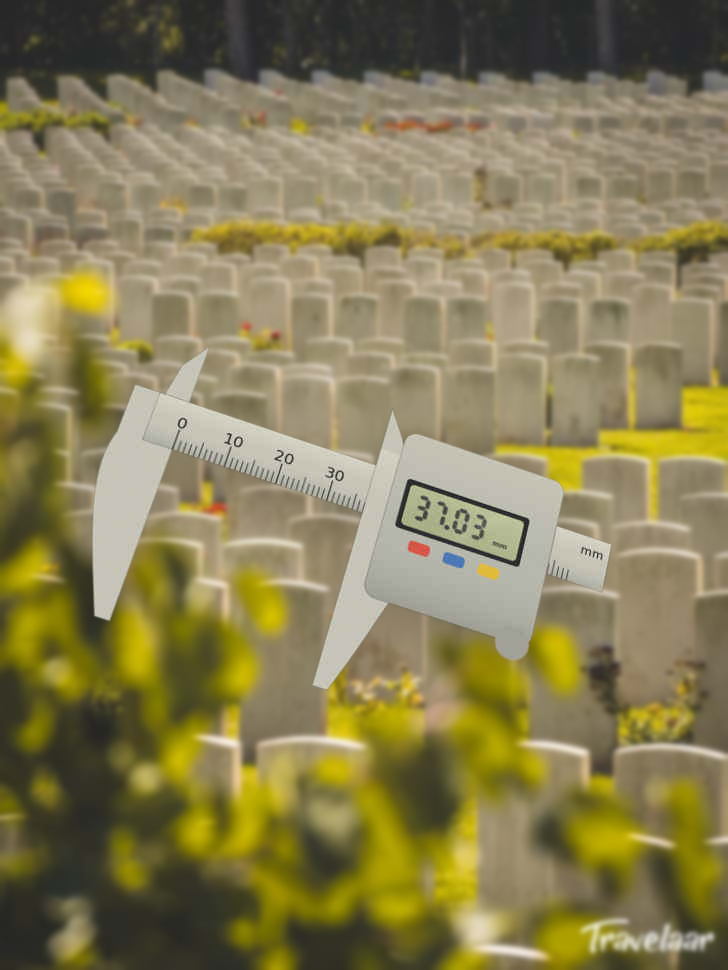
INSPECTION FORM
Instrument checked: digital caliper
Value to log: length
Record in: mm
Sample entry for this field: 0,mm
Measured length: 37.03,mm
